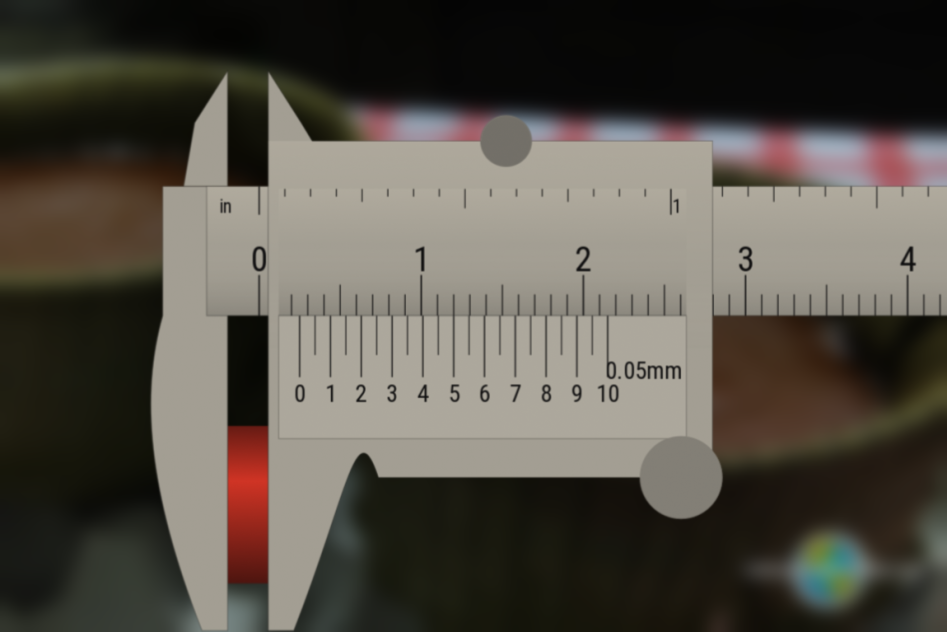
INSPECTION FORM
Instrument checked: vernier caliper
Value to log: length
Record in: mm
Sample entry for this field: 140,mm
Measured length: 2.5,mm
